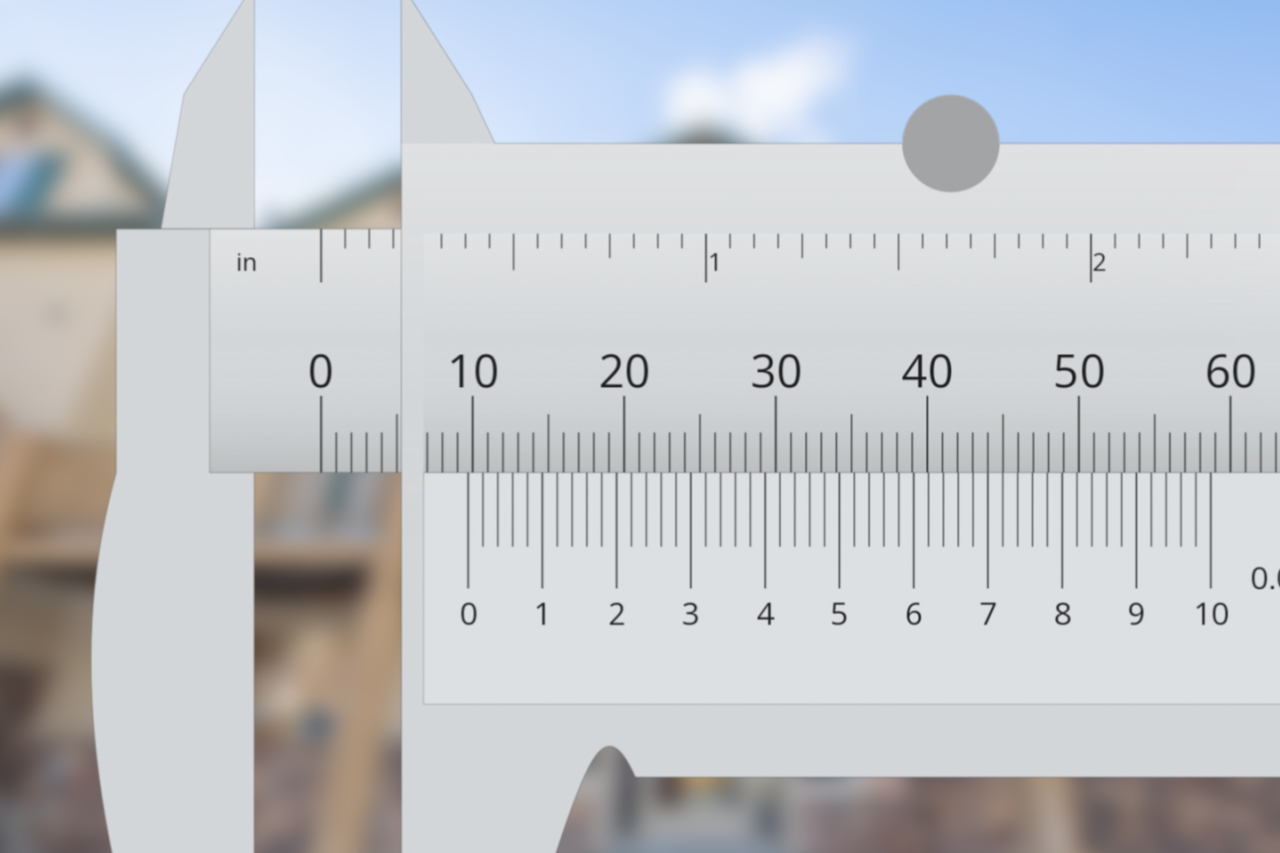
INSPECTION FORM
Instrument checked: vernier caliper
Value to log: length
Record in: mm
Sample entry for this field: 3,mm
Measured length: 9.7,mm
